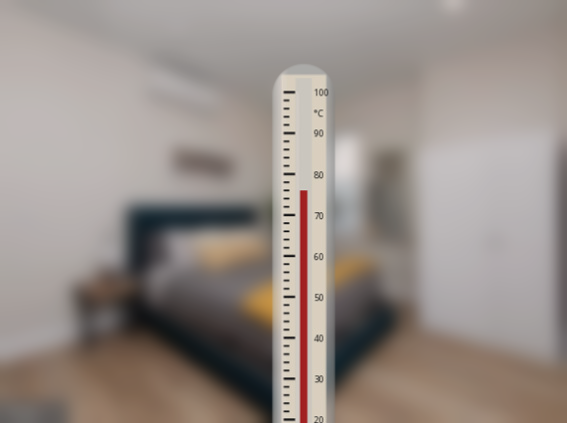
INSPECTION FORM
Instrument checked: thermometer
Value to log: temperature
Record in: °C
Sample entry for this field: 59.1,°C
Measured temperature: 76,°C
